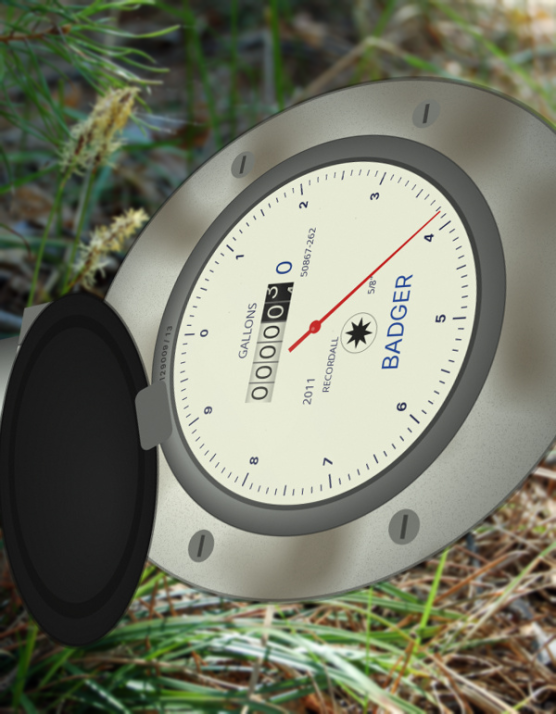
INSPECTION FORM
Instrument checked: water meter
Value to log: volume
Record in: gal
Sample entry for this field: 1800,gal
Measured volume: 33.8,gal
